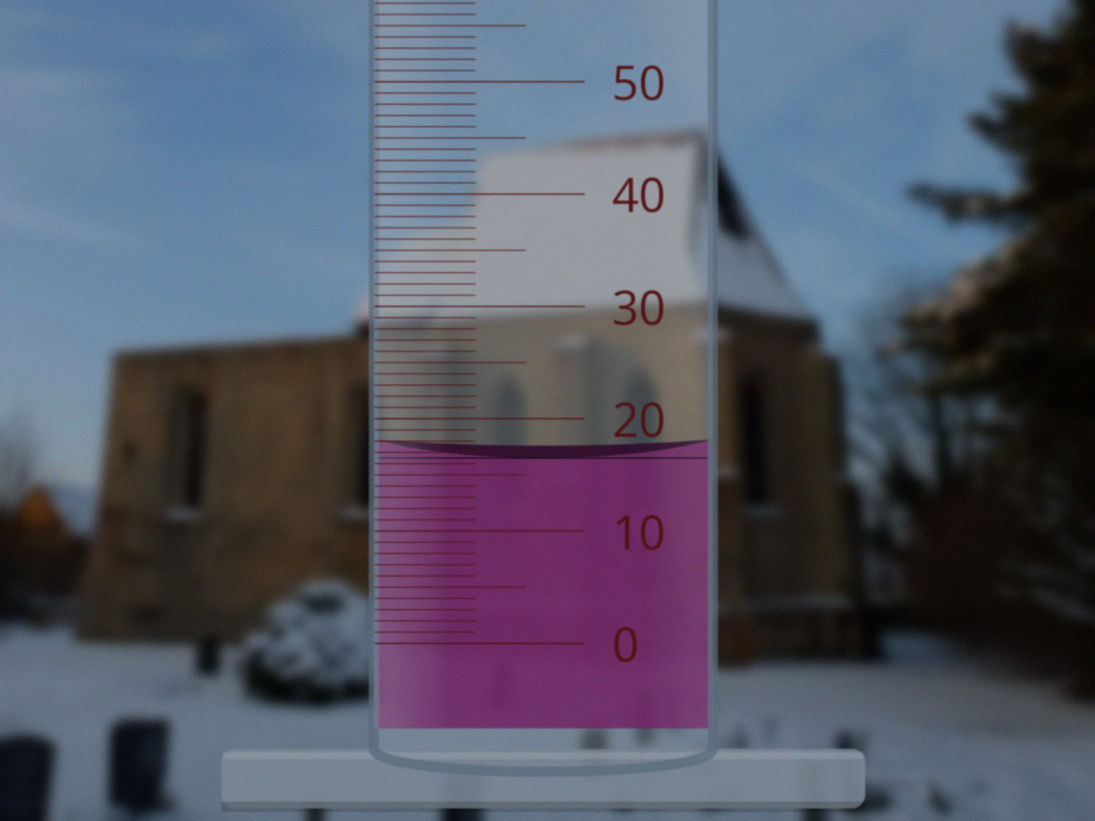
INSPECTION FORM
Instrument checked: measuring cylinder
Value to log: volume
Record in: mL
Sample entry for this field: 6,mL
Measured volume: 16.5,mL
